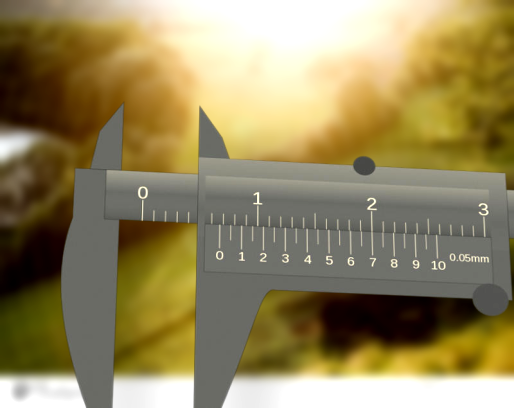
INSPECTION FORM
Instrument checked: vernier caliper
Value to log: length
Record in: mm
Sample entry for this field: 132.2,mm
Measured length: 6.7,mm
